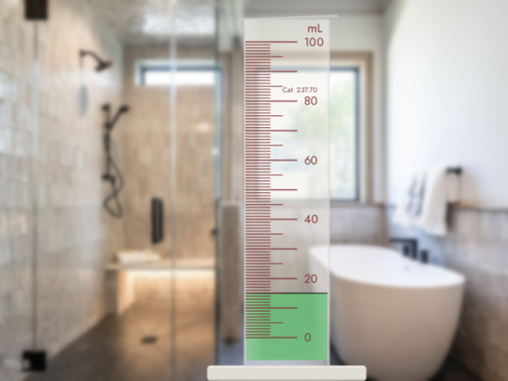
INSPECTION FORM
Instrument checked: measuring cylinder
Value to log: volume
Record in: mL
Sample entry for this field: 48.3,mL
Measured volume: 15,mL
